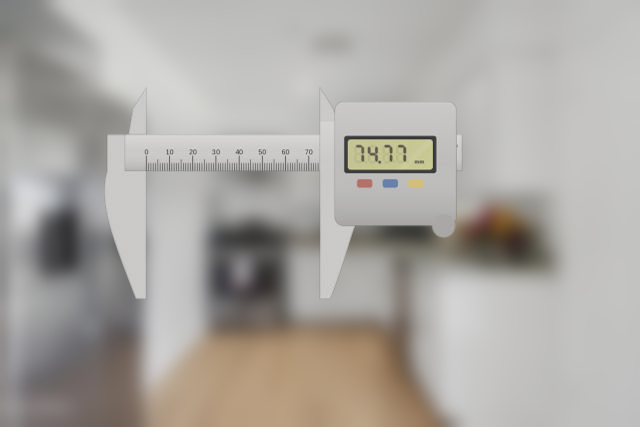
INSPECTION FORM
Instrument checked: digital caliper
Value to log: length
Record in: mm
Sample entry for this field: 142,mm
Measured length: 74.77,mm
